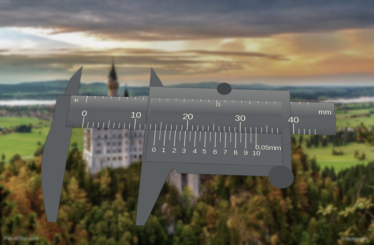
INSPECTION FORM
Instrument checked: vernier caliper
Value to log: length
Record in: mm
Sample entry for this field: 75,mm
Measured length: 14.0,mm
